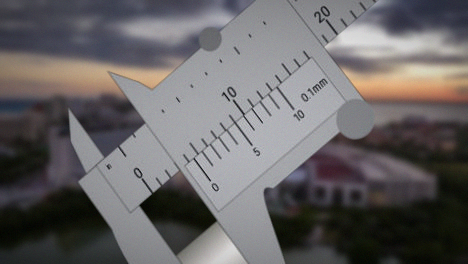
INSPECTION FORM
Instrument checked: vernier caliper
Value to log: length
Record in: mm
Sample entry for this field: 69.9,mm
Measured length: 4.5,mm
